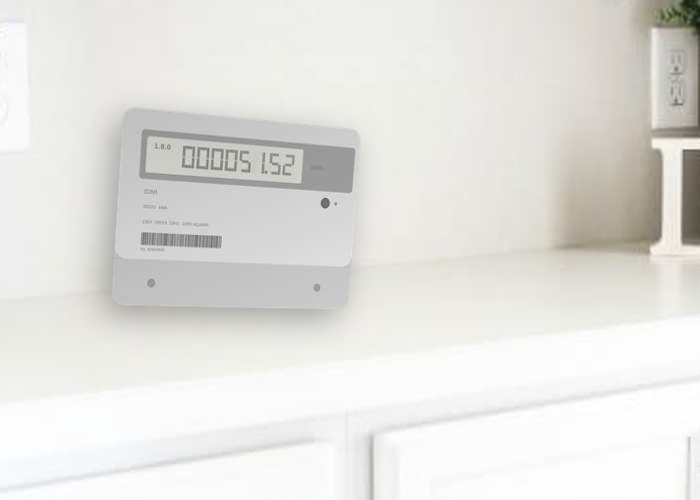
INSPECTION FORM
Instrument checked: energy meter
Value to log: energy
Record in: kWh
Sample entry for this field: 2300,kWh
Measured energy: 51.52,kWh
